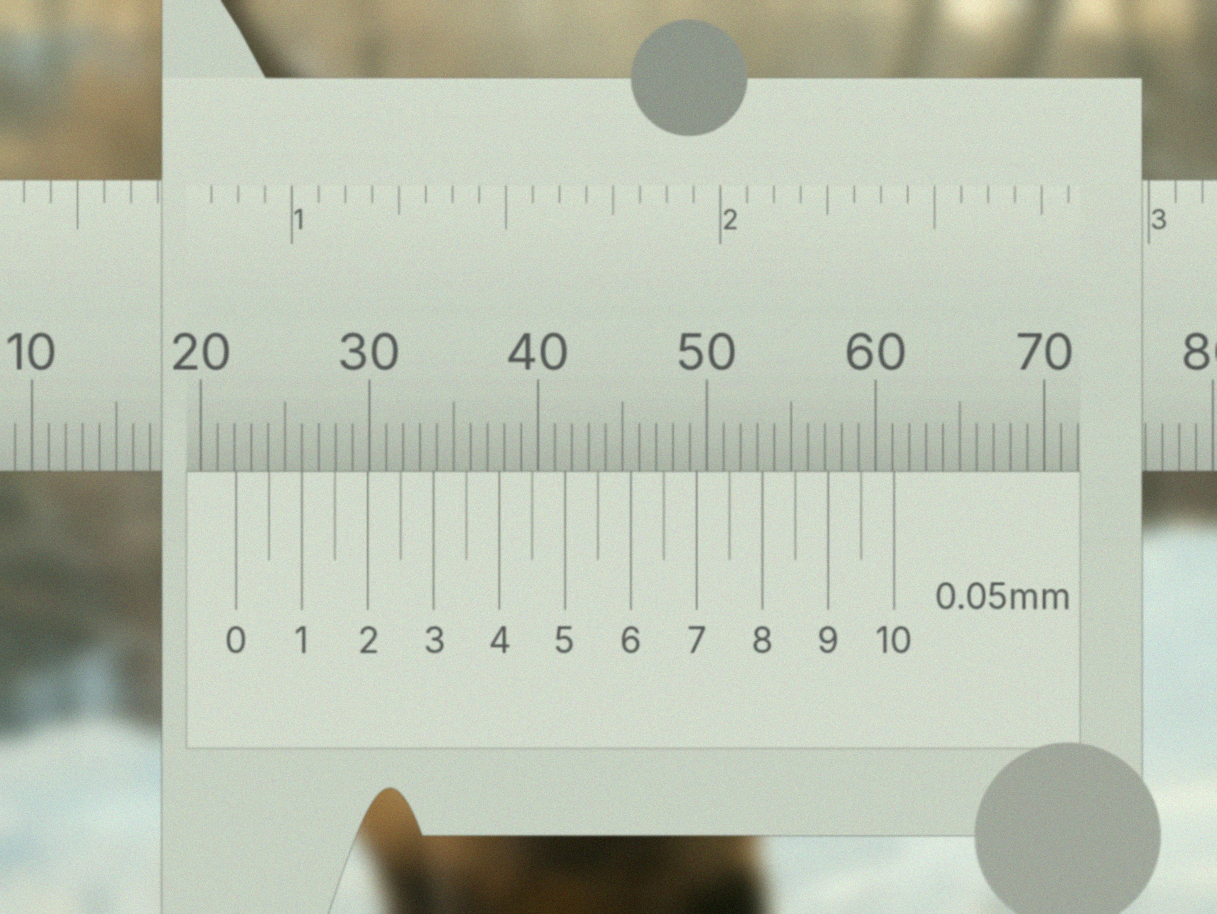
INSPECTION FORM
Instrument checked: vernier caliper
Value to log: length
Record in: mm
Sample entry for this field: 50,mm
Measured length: 22.1,mm
